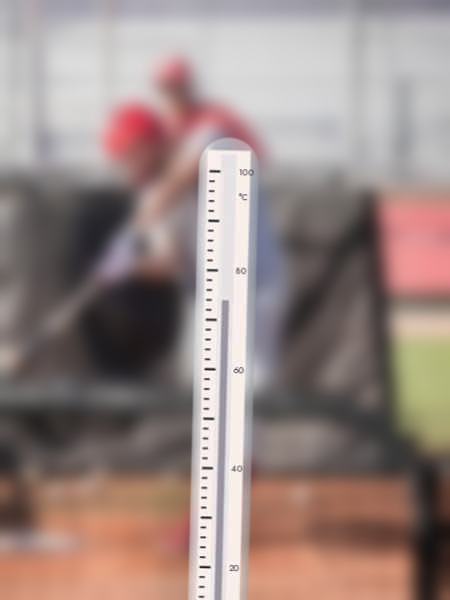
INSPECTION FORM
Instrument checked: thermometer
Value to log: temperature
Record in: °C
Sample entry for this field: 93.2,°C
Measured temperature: 74,°C
